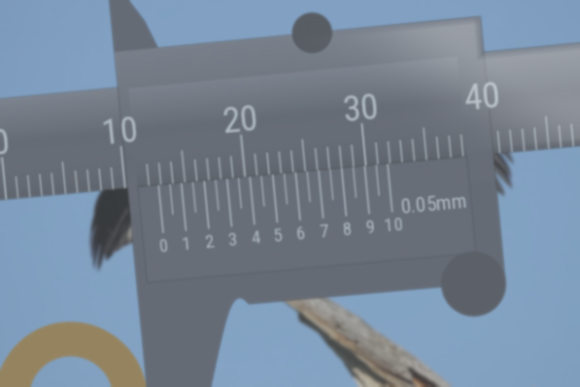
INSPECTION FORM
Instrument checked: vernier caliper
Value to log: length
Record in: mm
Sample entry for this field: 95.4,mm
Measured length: 12.8,mm
